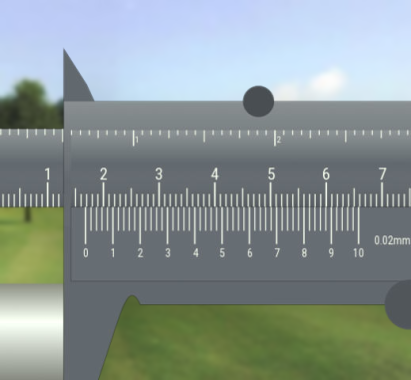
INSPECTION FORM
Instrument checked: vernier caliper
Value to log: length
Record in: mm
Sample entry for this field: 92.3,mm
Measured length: 16.8,mm
